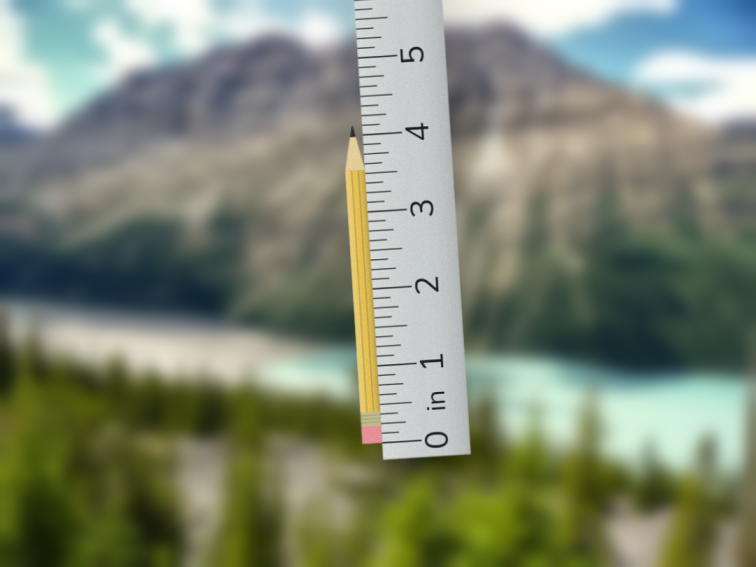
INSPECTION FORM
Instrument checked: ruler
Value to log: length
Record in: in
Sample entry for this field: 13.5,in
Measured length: 4.125,in
